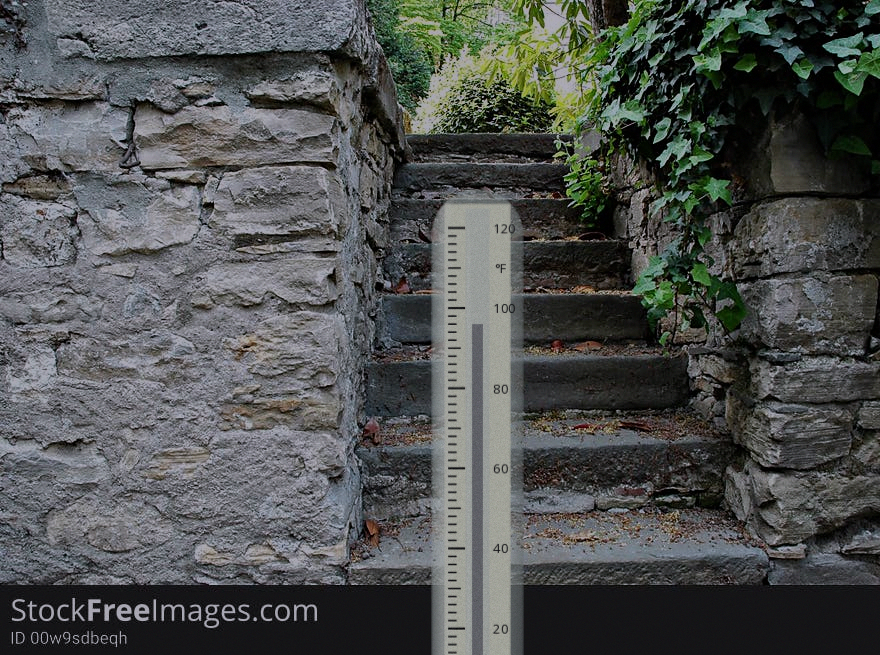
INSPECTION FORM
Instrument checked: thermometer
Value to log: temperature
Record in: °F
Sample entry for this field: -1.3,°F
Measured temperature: 96,°F
